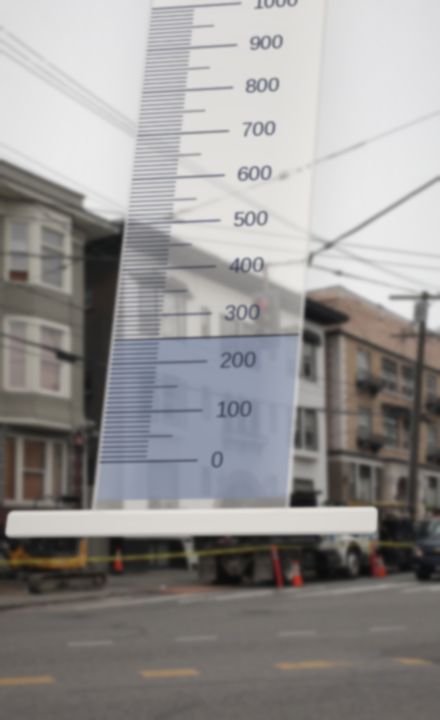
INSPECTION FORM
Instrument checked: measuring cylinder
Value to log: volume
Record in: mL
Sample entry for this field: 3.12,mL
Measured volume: 250,mL
